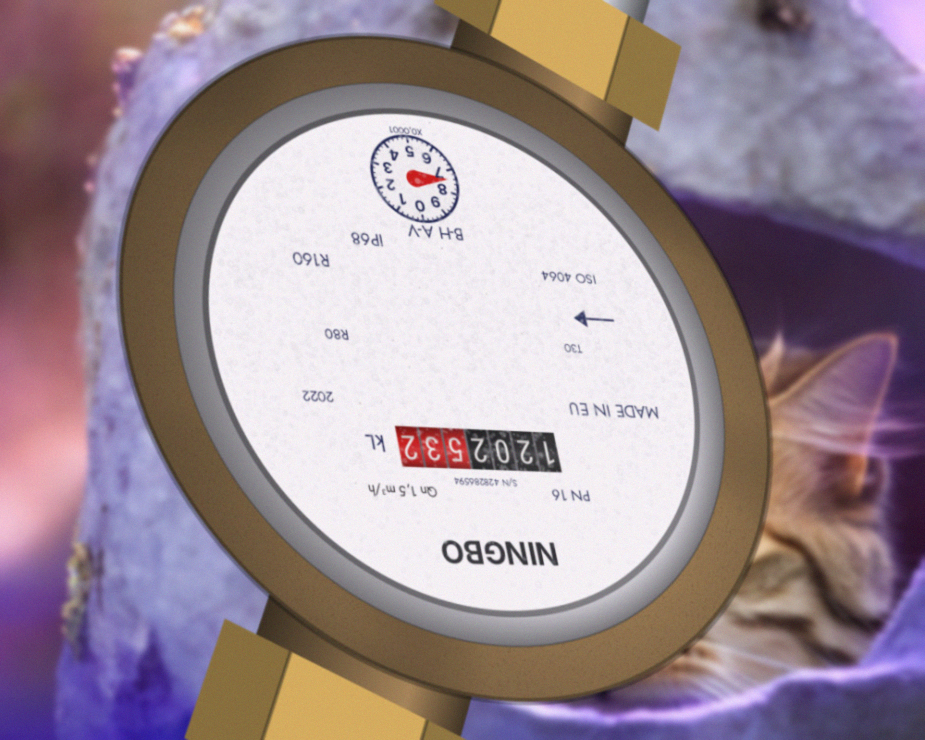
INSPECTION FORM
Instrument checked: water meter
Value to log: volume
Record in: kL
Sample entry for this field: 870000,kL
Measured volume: 1202.5327,kL
